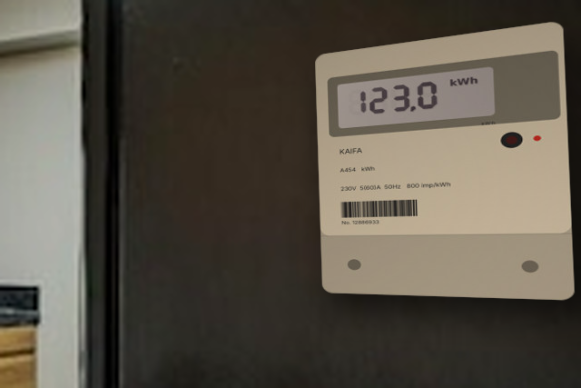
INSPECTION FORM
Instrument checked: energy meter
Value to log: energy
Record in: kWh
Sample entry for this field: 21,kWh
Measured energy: 123.0,kWh
